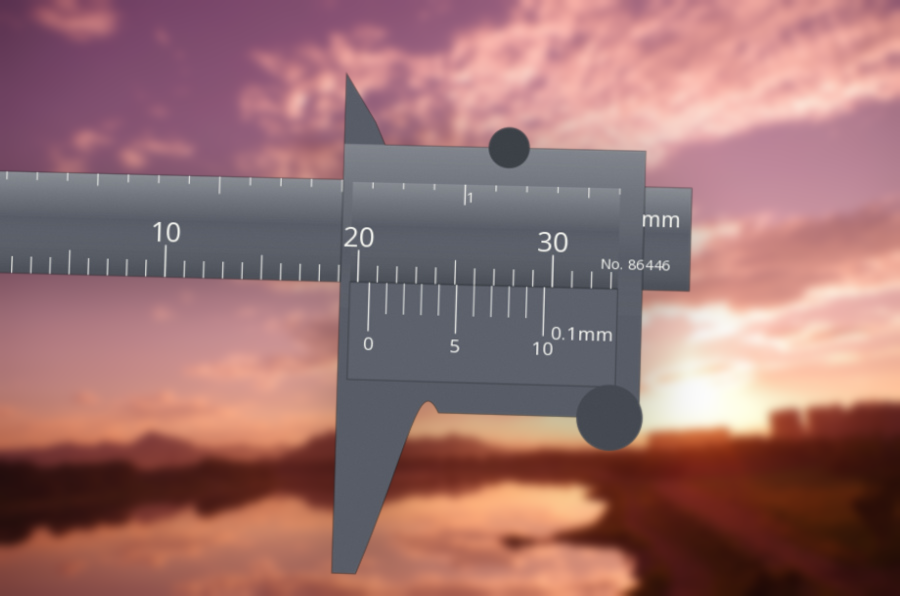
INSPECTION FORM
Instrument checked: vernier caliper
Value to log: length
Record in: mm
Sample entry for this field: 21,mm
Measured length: 20.6,mm
